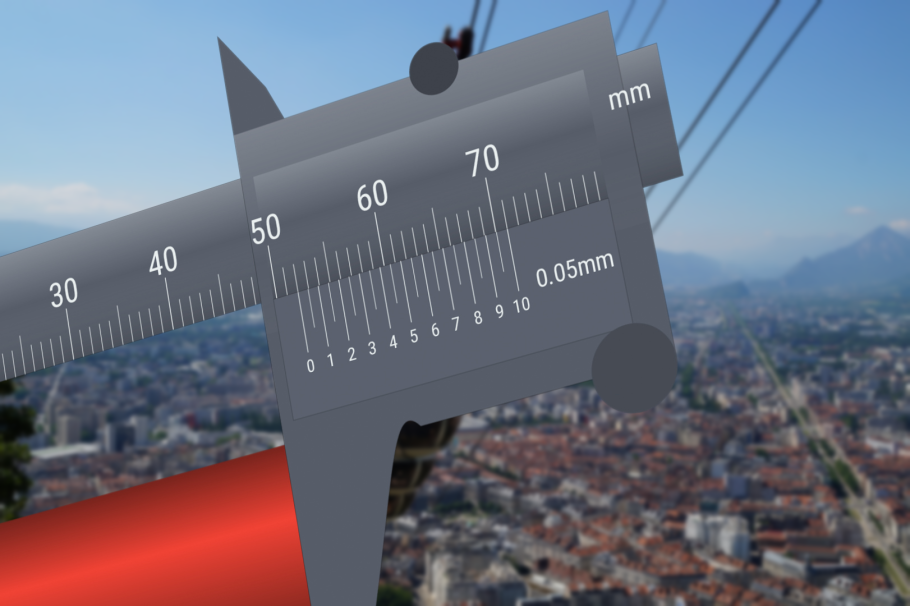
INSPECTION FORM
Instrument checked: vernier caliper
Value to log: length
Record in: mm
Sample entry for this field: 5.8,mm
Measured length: 52.0,mm
